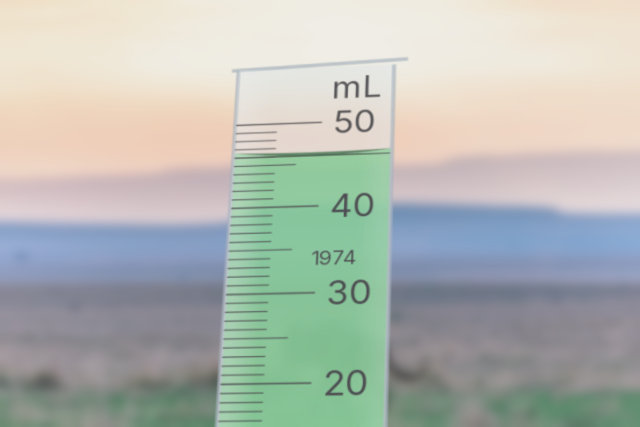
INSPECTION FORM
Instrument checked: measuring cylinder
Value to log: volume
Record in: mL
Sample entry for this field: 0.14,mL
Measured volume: 46,mL
